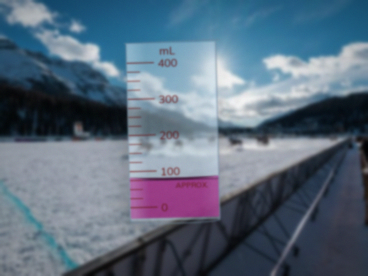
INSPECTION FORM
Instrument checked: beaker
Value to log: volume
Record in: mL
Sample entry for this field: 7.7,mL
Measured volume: 75,mL
